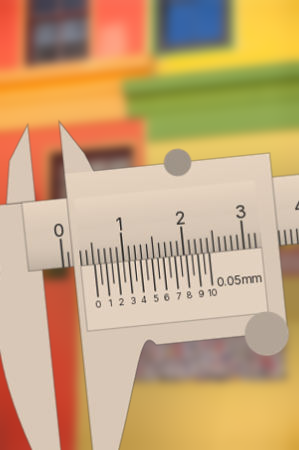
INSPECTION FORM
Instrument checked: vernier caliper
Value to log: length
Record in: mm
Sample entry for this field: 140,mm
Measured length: 5.2,mm
